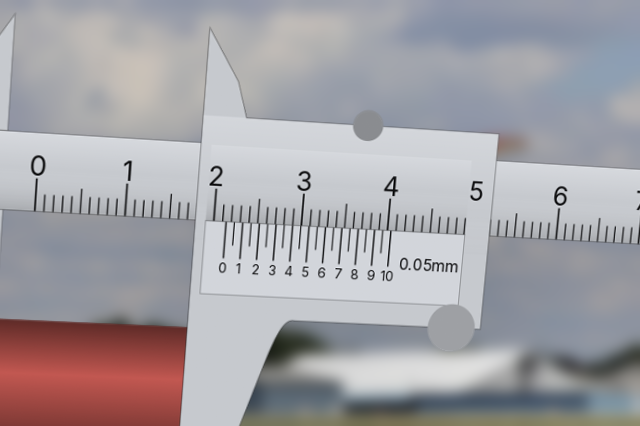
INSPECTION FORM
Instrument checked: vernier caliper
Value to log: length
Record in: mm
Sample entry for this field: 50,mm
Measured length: 21.4,mm
